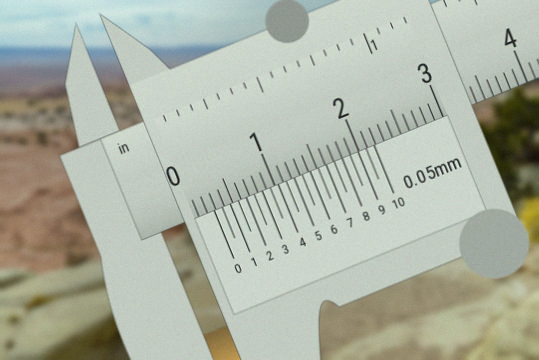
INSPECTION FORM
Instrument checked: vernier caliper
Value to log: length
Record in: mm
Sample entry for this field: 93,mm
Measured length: 2.8,mm
